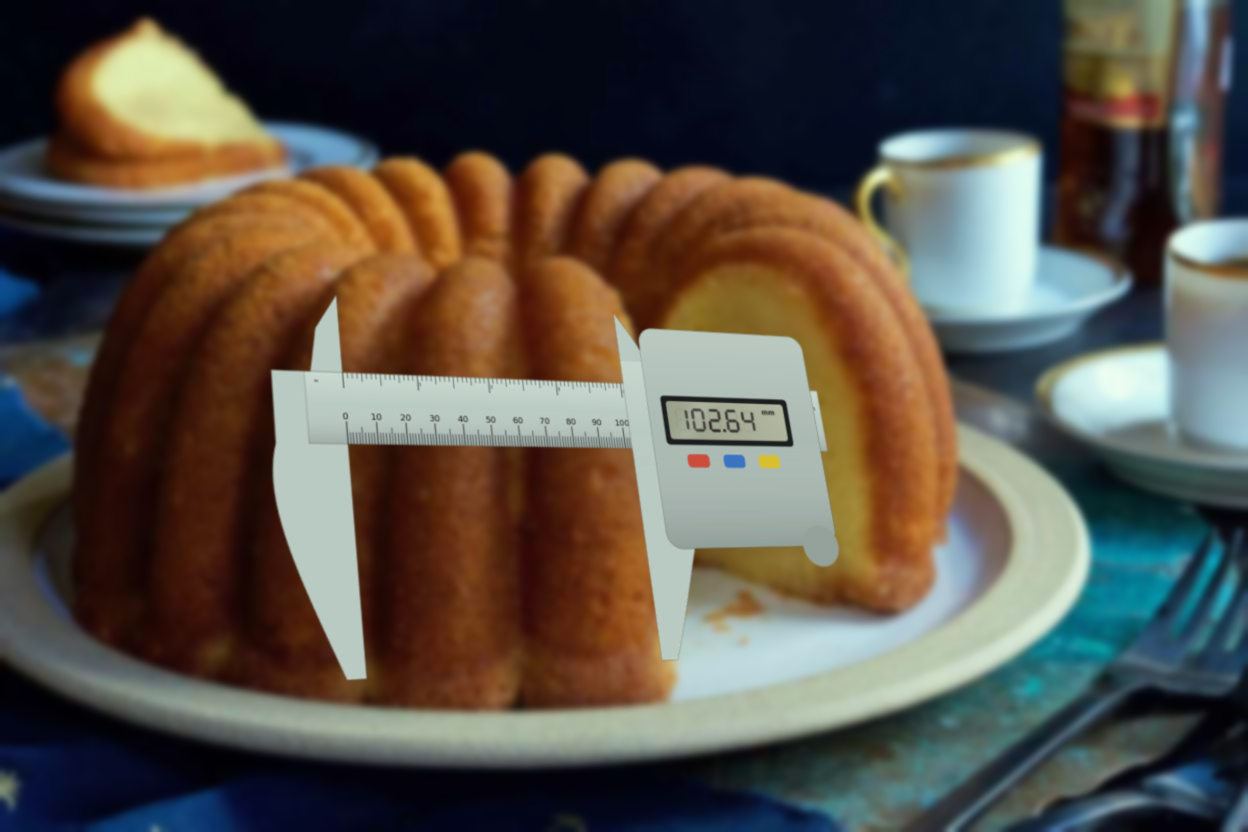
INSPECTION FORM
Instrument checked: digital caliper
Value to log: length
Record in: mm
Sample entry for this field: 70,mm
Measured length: 102.64,mm
